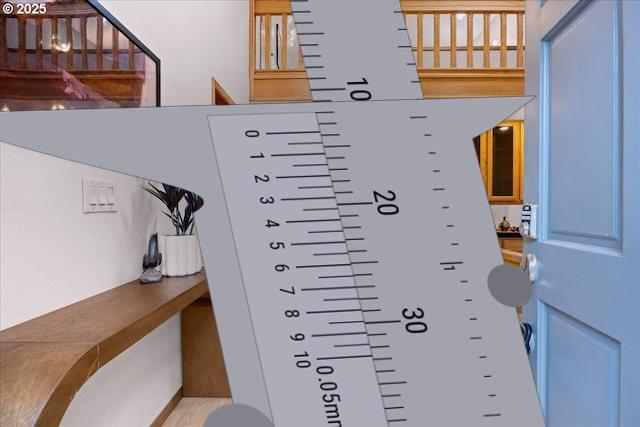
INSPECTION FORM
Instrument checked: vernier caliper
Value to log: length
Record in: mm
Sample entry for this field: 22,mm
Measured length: 13.7,mm
